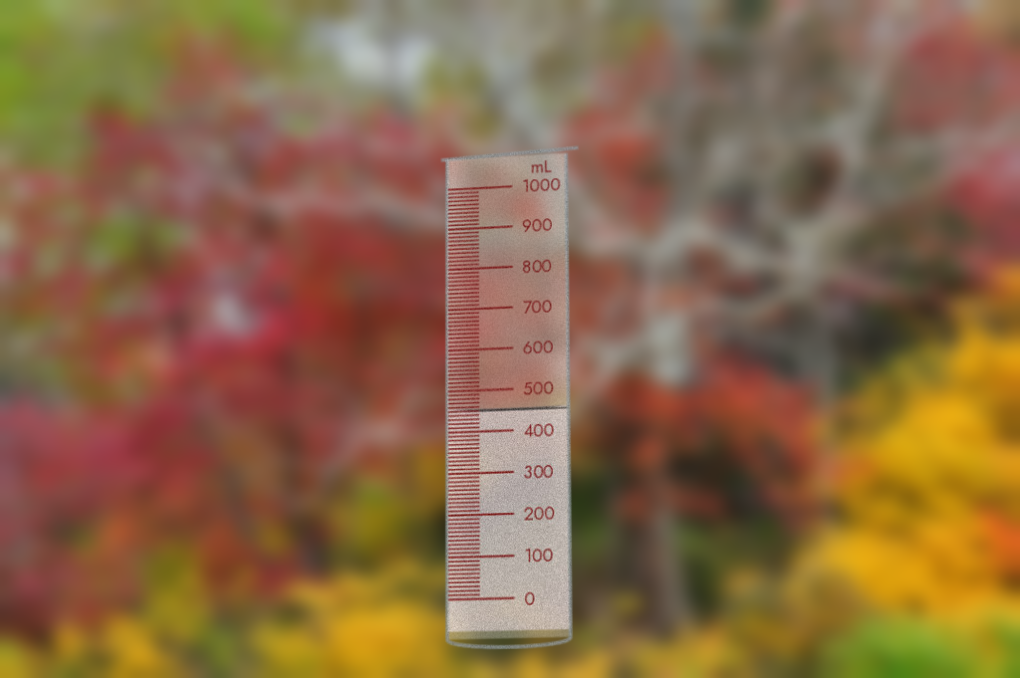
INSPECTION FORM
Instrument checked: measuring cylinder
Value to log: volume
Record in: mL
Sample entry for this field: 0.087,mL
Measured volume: 450,mL
